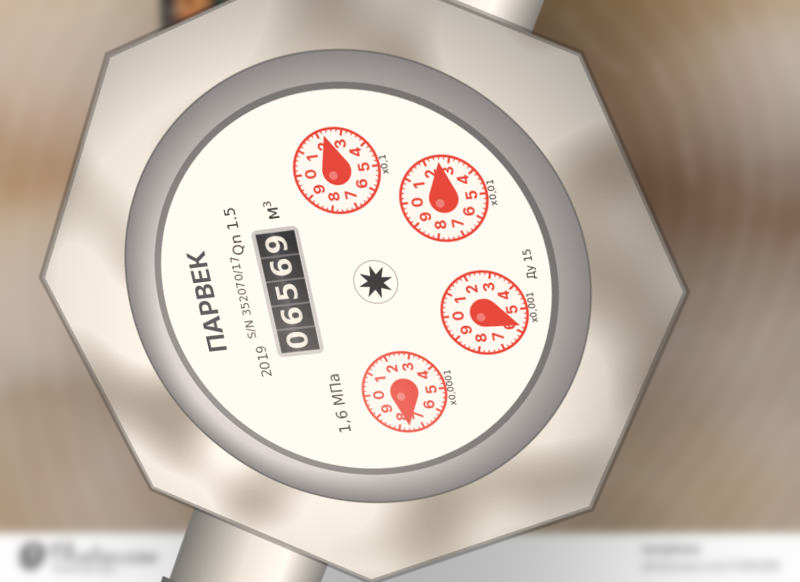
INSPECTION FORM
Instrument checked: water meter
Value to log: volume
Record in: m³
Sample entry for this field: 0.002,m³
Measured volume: 6569.2257,m³
